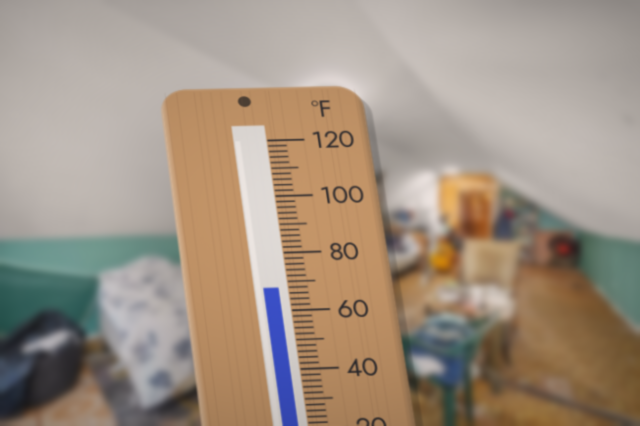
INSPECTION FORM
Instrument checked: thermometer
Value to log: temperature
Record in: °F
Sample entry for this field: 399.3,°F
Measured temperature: 68,°F
